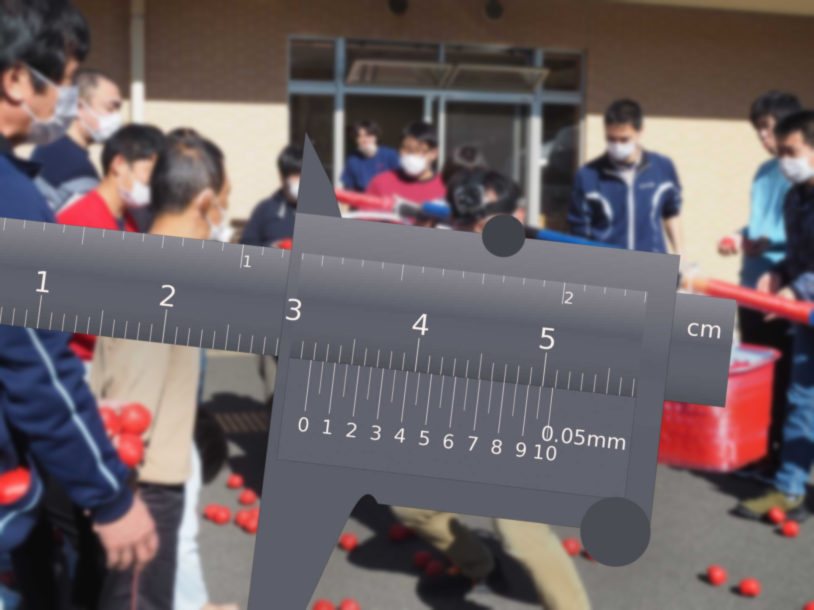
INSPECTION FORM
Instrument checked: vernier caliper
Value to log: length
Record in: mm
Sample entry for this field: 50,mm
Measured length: 31.8,mm
